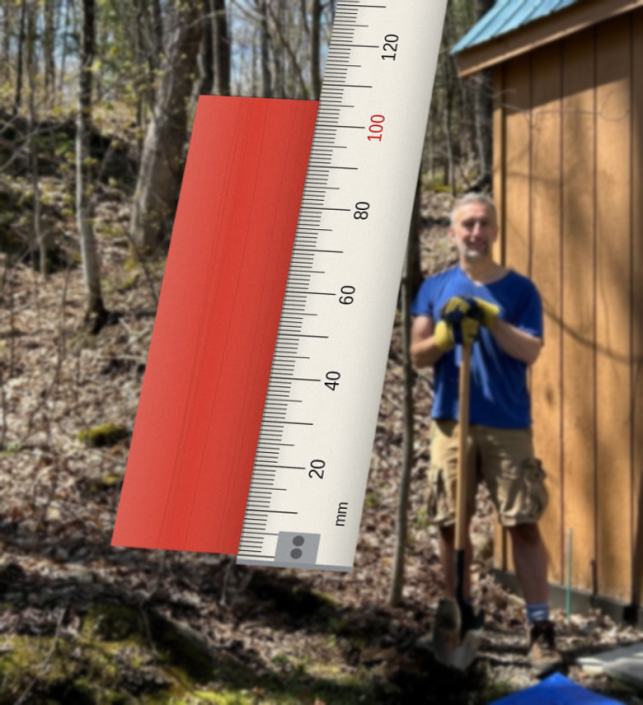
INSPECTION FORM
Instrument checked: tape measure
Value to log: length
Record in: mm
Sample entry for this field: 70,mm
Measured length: 106,mm
